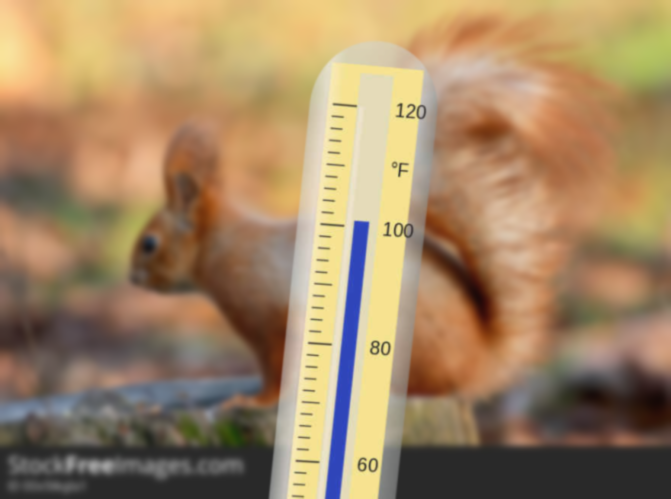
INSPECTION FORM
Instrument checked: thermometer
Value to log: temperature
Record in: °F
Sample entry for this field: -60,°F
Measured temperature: 101,°F
